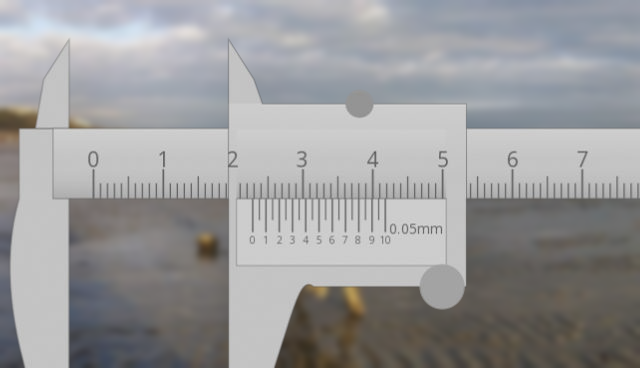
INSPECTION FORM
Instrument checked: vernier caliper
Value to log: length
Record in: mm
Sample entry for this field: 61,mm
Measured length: 22.8,mm
